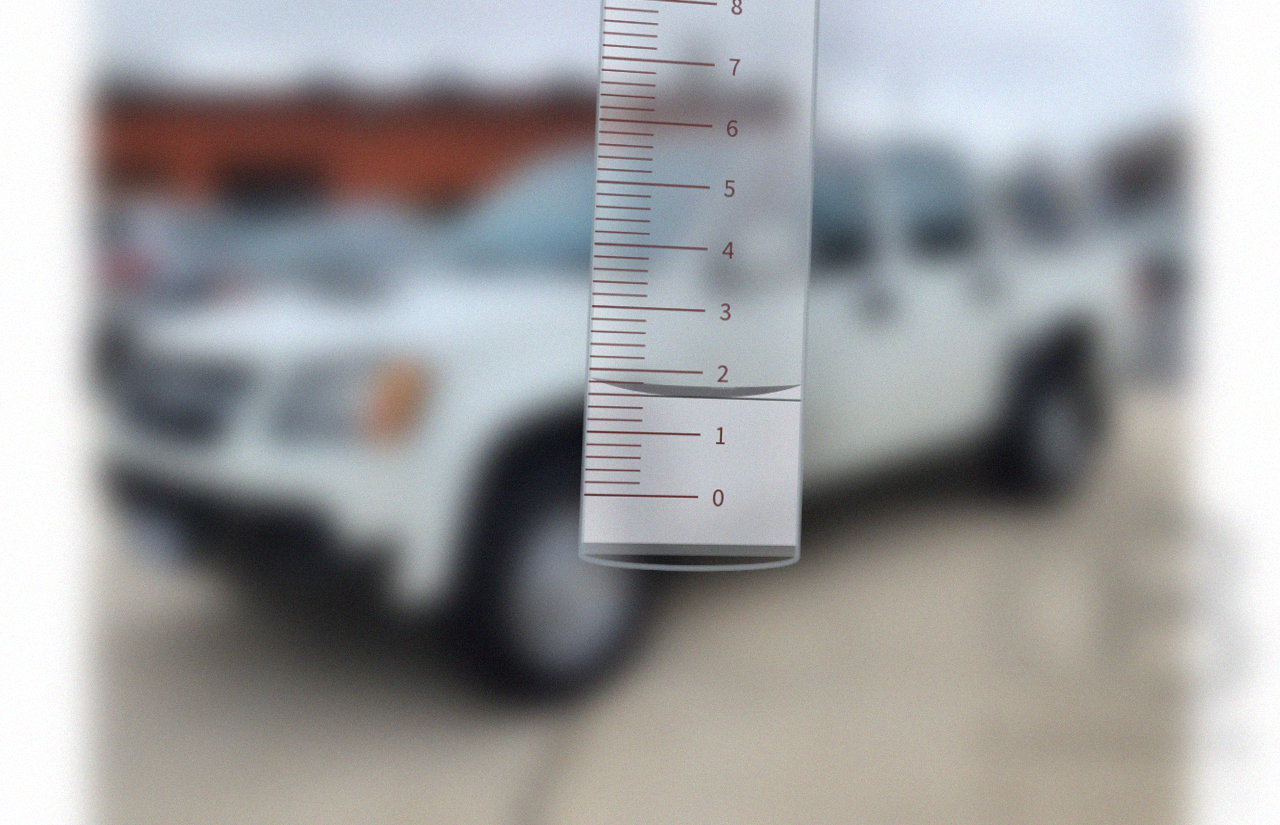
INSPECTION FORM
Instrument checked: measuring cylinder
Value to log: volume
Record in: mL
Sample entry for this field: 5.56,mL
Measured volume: 1.6,mL
